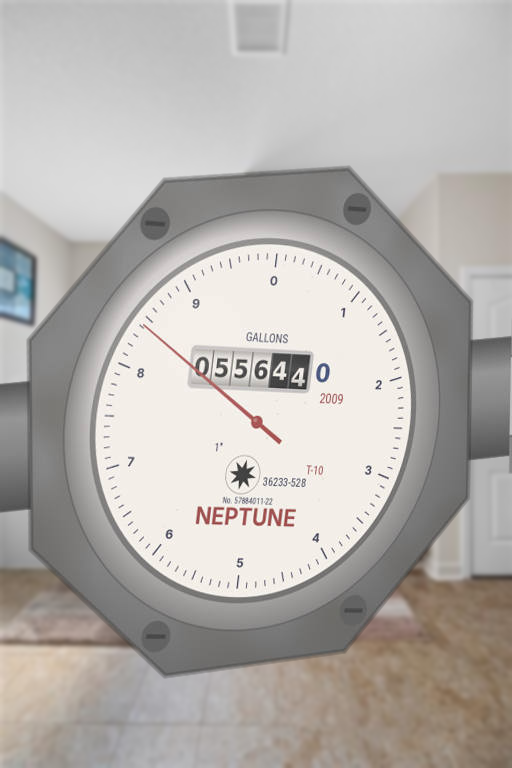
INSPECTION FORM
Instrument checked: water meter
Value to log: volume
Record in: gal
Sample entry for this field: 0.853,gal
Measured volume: 556438.4,gal
